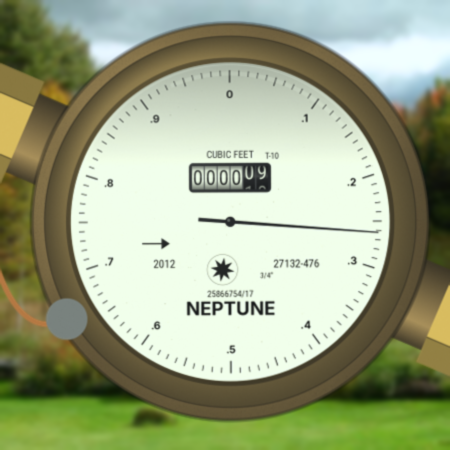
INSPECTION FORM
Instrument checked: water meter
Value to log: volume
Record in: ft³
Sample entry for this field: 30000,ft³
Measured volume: 9.26,ft³
